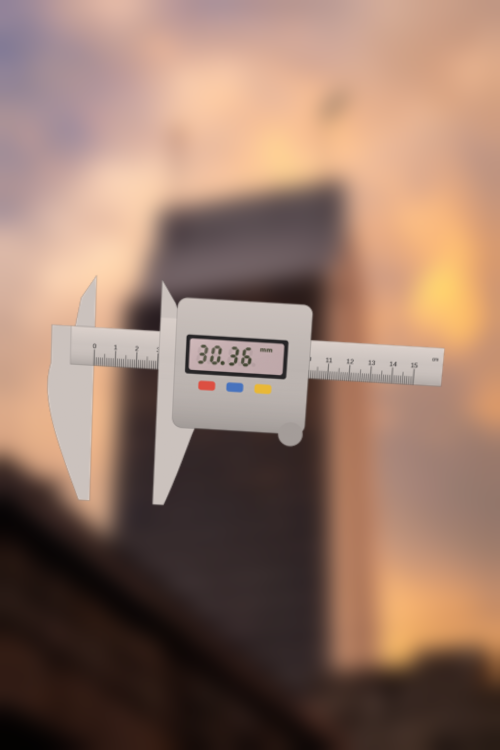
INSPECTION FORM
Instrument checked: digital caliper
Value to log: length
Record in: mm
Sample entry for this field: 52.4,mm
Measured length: 30.36,mm
